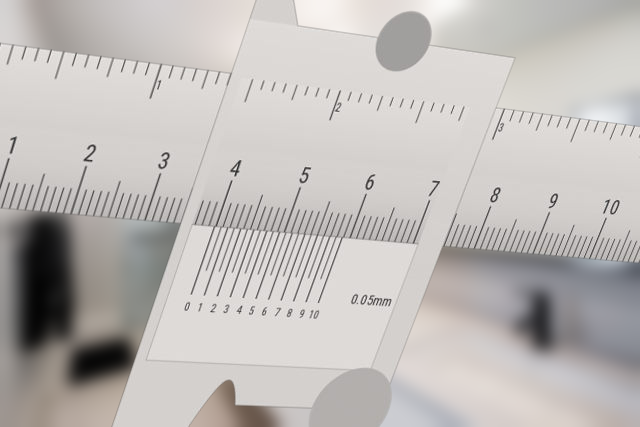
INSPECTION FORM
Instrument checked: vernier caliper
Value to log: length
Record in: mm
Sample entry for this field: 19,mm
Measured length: 39.8,mm
